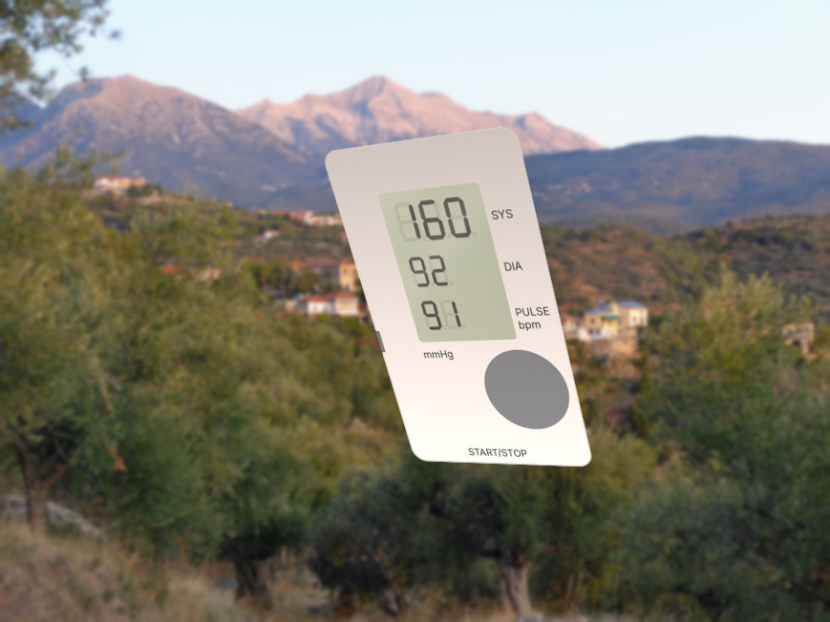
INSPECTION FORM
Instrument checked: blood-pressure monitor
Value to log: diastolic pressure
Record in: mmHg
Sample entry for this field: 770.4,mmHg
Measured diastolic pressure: 92,mmHg
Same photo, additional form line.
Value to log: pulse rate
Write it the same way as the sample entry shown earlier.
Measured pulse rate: 91,bpm
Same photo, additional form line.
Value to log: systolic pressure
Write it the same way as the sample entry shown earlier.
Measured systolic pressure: 160,mmHg
